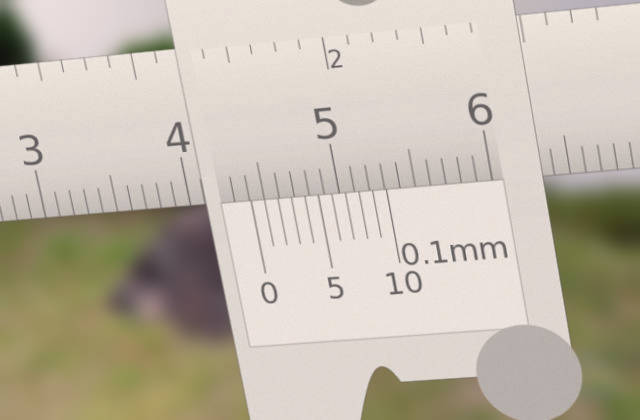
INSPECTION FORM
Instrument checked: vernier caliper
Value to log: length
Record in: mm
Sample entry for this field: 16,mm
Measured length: 44.1,mm
